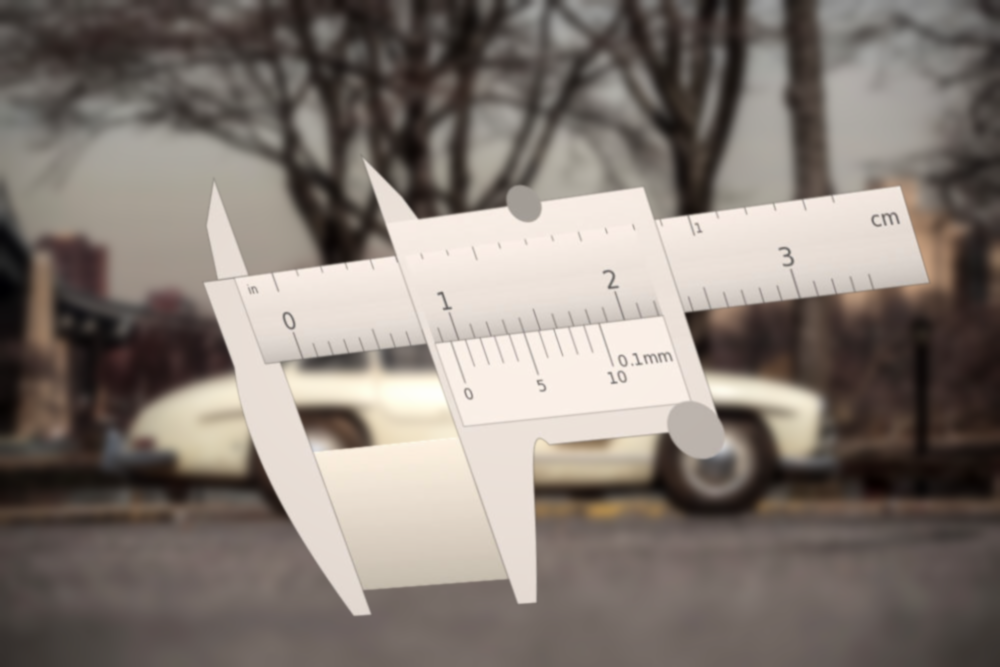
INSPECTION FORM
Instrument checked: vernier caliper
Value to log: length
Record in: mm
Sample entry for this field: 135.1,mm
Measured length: 9.5,mm
